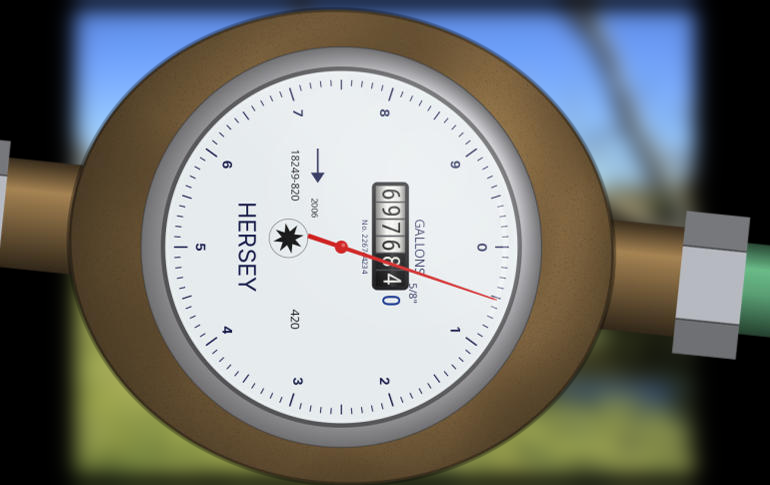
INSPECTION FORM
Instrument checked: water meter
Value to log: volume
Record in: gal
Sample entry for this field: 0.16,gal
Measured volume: 6976840.5,gal
